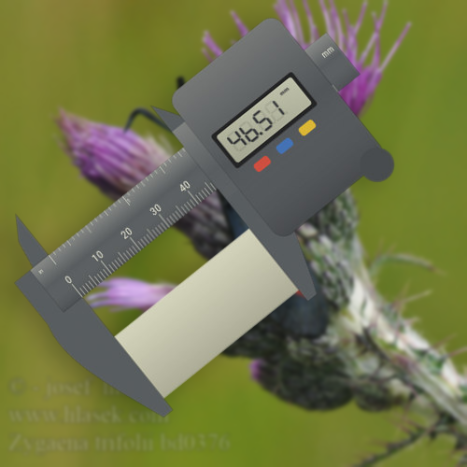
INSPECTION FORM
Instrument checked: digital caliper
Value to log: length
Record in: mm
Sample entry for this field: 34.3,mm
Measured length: 46.51,mm
